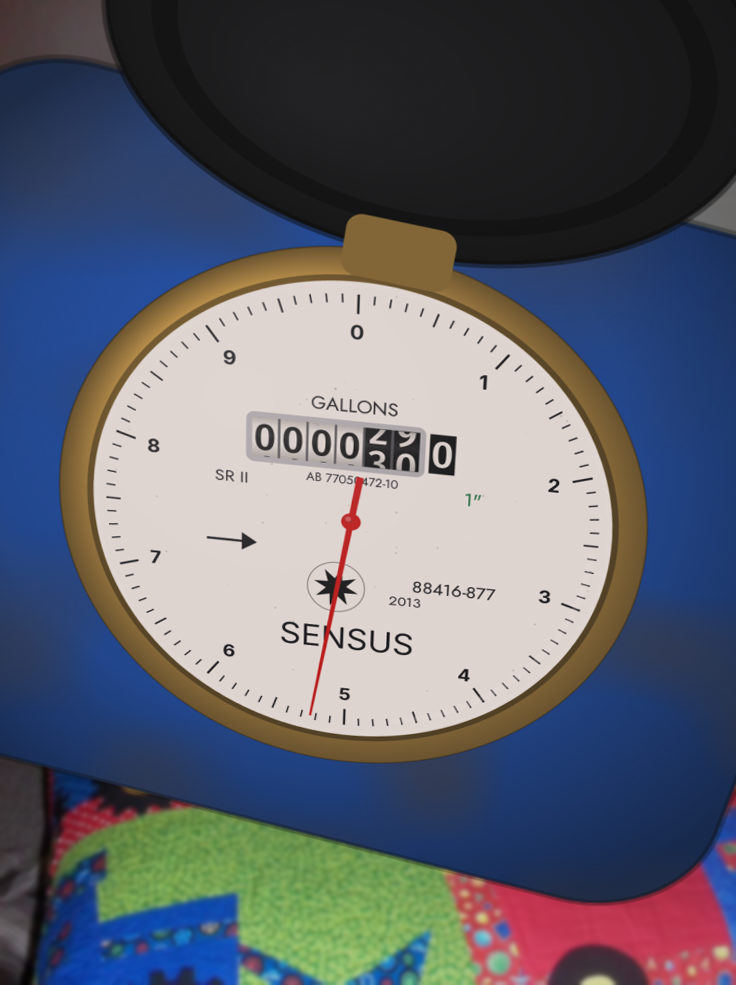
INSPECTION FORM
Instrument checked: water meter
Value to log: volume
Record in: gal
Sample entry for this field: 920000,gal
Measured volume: 295.2,gal
